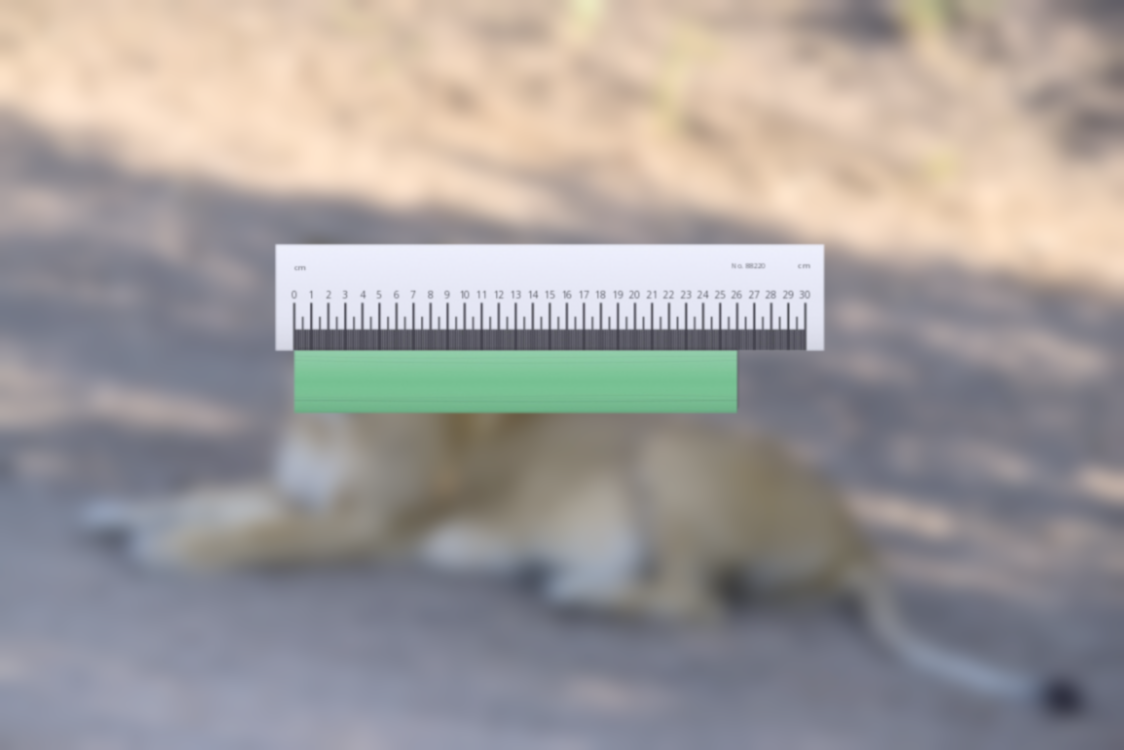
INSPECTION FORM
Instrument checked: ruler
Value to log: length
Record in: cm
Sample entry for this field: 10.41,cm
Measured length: 26,cm
